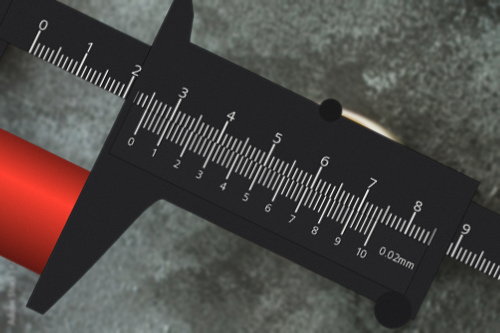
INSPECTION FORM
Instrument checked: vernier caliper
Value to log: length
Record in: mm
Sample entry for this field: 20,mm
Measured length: 25.0,mm
